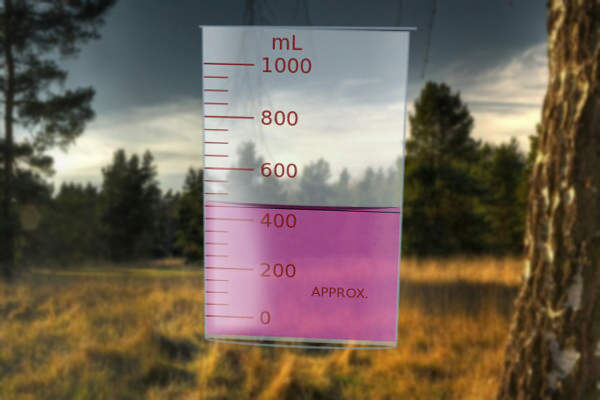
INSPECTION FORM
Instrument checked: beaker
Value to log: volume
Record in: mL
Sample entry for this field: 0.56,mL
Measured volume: 450,mL
